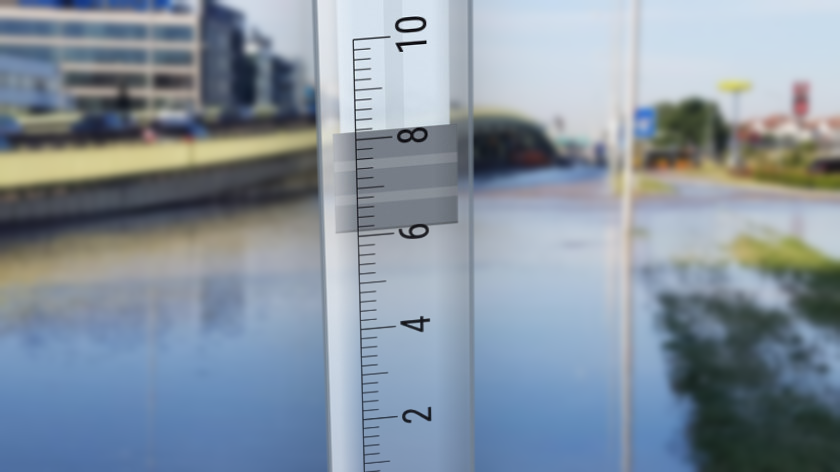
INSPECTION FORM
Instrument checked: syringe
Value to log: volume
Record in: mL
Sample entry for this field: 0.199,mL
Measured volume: 6.1,mL
